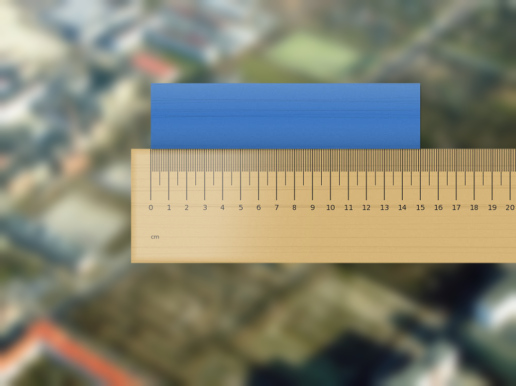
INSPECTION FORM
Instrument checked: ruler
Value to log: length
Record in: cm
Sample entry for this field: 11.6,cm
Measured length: 15,cm
